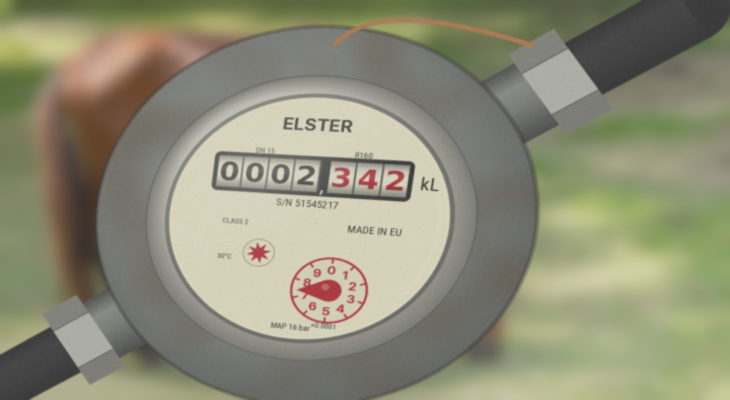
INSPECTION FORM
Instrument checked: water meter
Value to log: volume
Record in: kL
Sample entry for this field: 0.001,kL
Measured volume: 2.3427,kL
